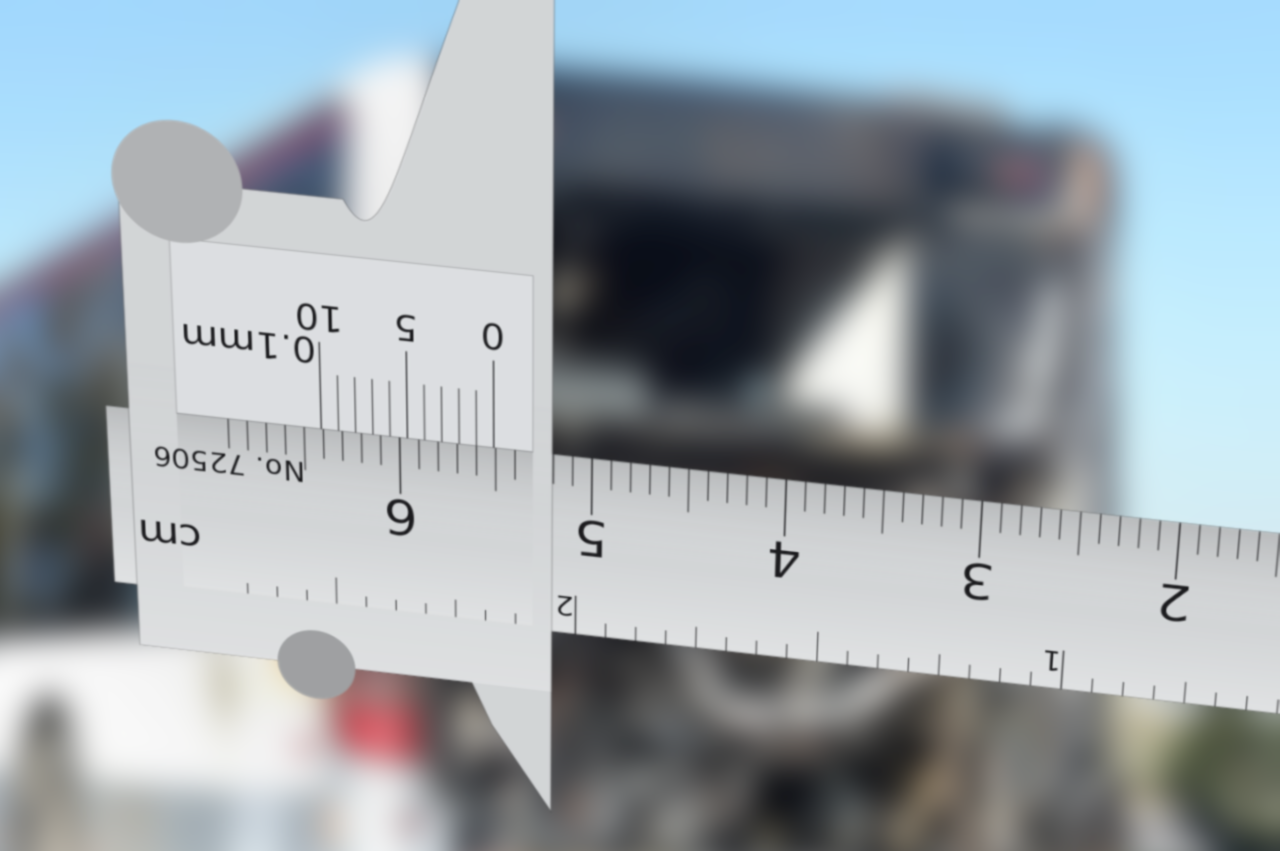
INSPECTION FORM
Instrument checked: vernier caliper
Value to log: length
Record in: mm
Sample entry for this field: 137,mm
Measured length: 55.1,mm
